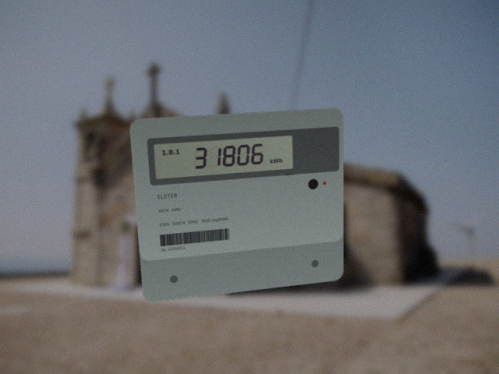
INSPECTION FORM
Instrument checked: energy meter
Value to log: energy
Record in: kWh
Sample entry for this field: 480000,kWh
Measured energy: 31806,kWh
